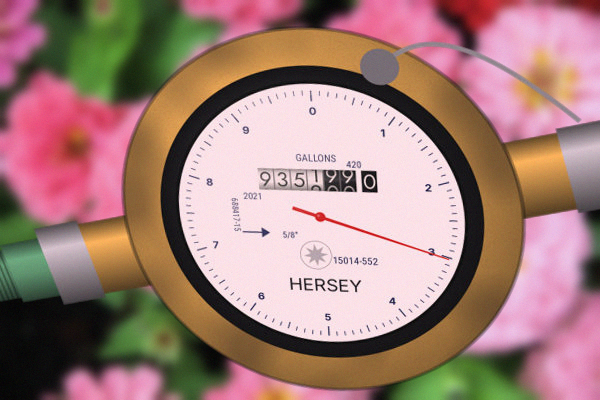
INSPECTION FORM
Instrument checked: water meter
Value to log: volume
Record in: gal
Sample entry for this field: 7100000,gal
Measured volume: 9351993.0,gal
